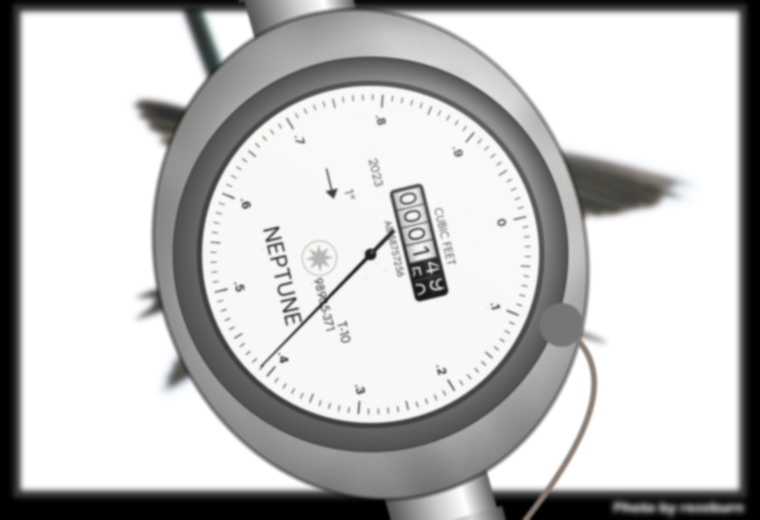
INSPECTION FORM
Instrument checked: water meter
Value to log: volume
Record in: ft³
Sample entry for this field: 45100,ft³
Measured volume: 149.41,ft³
